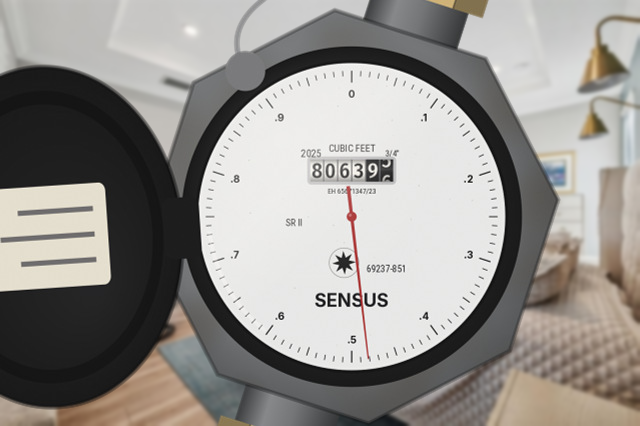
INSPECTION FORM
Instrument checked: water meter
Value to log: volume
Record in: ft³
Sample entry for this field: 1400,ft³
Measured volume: 806395.48,ft³
